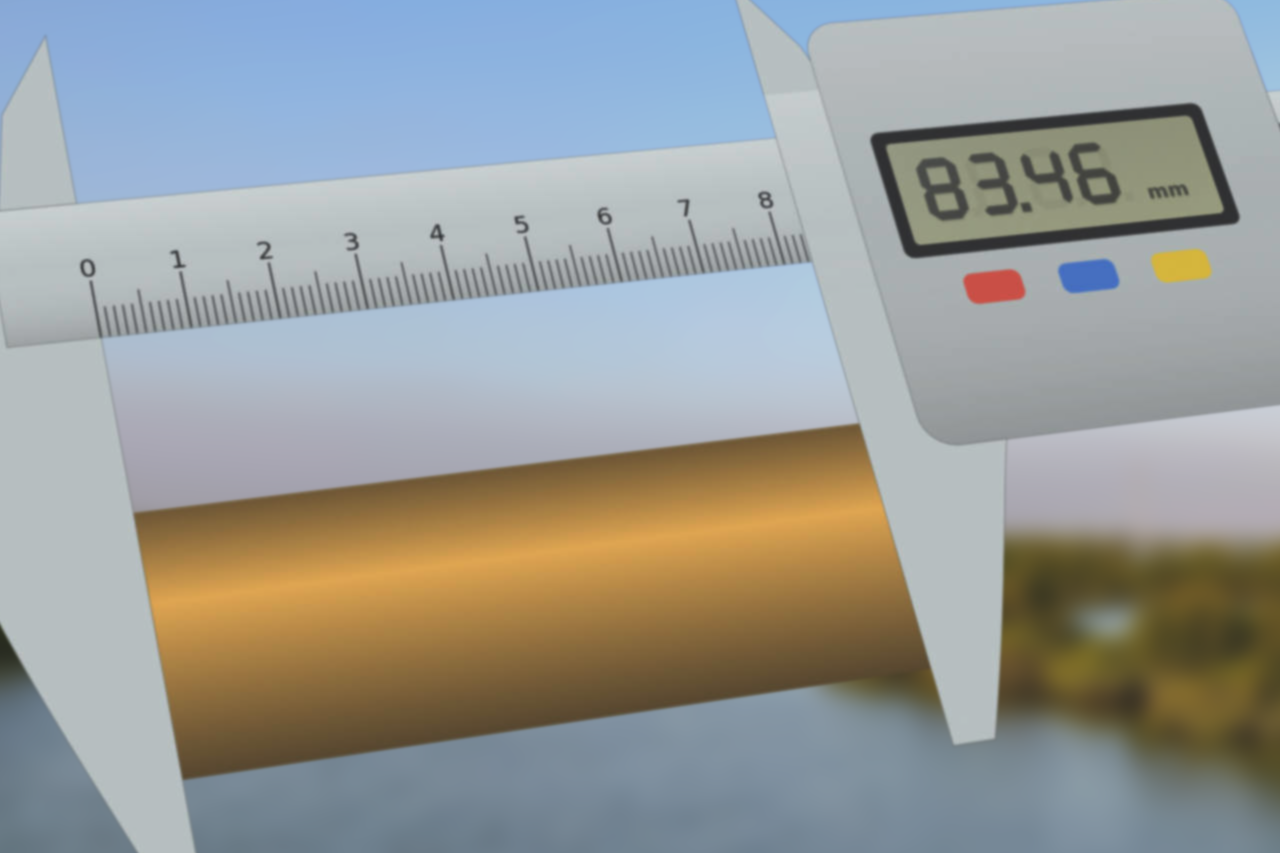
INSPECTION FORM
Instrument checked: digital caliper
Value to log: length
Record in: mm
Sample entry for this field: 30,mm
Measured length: 83.46,mm
